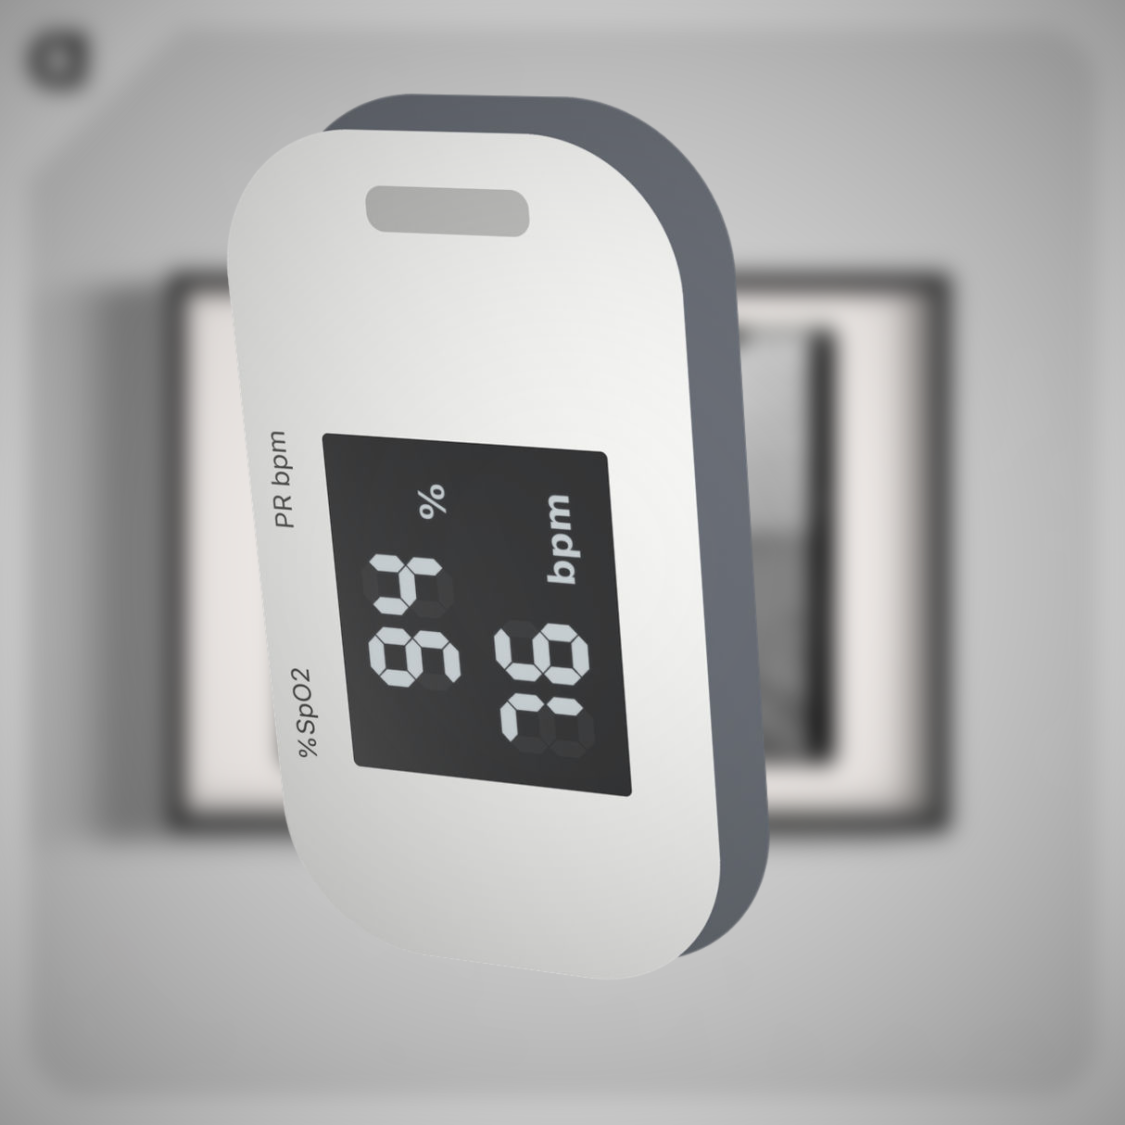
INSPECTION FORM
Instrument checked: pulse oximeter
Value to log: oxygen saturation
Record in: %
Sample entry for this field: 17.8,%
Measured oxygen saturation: 94,%
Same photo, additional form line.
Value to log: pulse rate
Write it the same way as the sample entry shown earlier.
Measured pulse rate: 76,bpm
